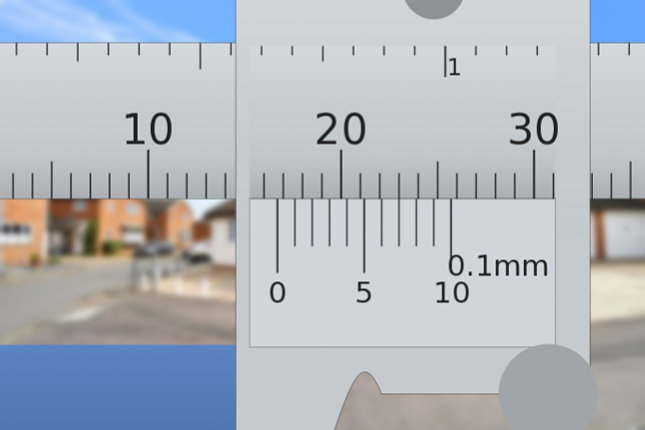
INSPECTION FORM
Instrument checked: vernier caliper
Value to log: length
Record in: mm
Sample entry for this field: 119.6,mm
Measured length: 16.7,mm
